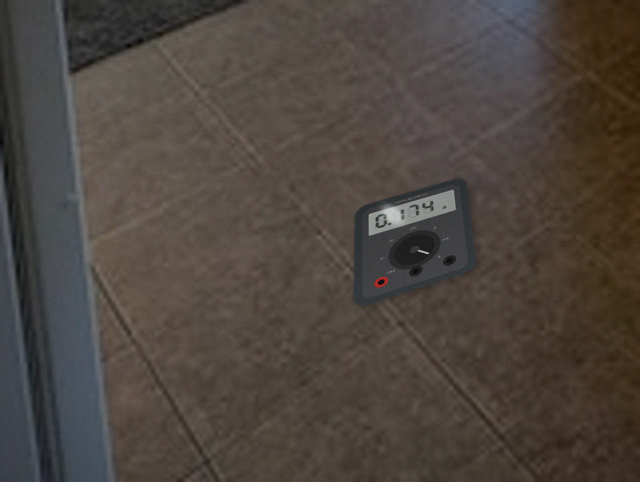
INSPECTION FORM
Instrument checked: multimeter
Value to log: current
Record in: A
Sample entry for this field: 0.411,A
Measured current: 0.174,A
